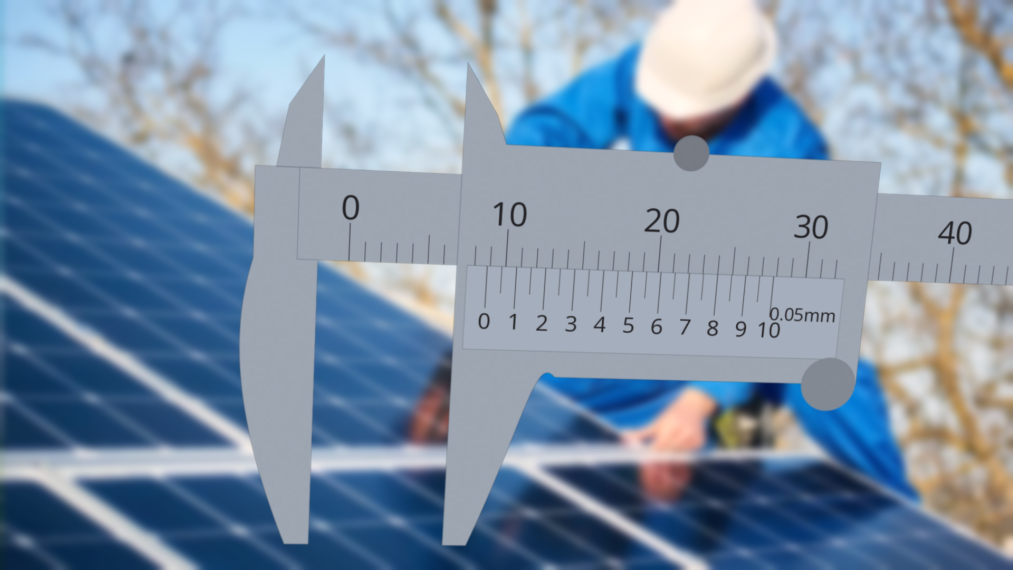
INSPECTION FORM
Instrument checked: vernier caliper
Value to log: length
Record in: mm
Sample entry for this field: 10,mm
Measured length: 8.8,mm
